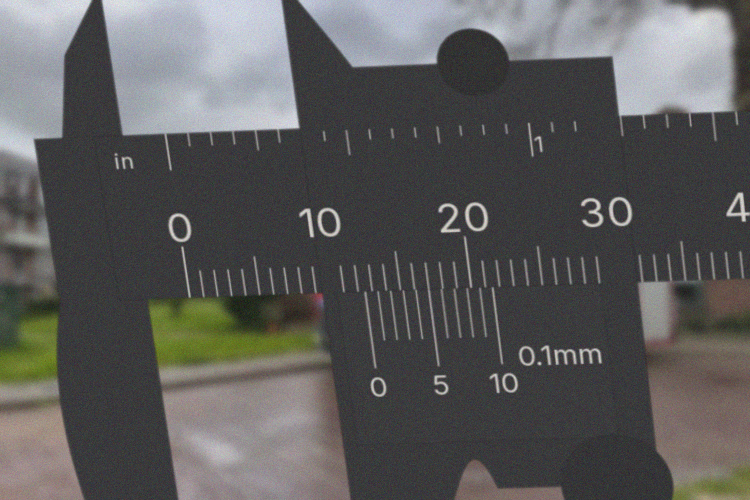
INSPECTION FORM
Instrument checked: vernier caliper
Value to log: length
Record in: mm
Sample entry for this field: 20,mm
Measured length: 12.5,mm
